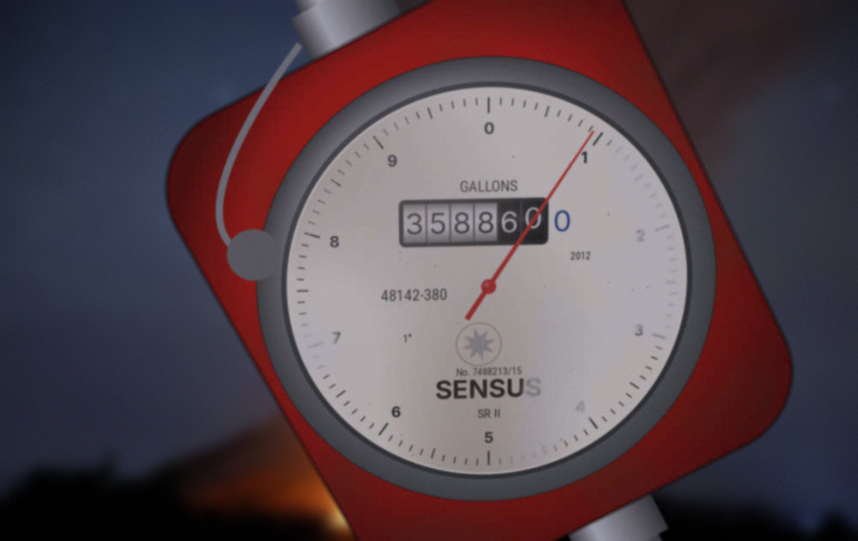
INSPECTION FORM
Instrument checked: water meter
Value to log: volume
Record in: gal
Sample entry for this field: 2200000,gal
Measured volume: 3588600.9,gal
